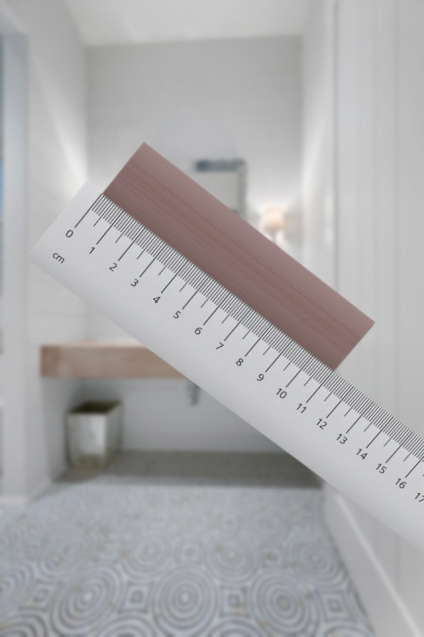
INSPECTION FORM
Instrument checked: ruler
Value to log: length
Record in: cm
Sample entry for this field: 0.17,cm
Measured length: 11,cm
